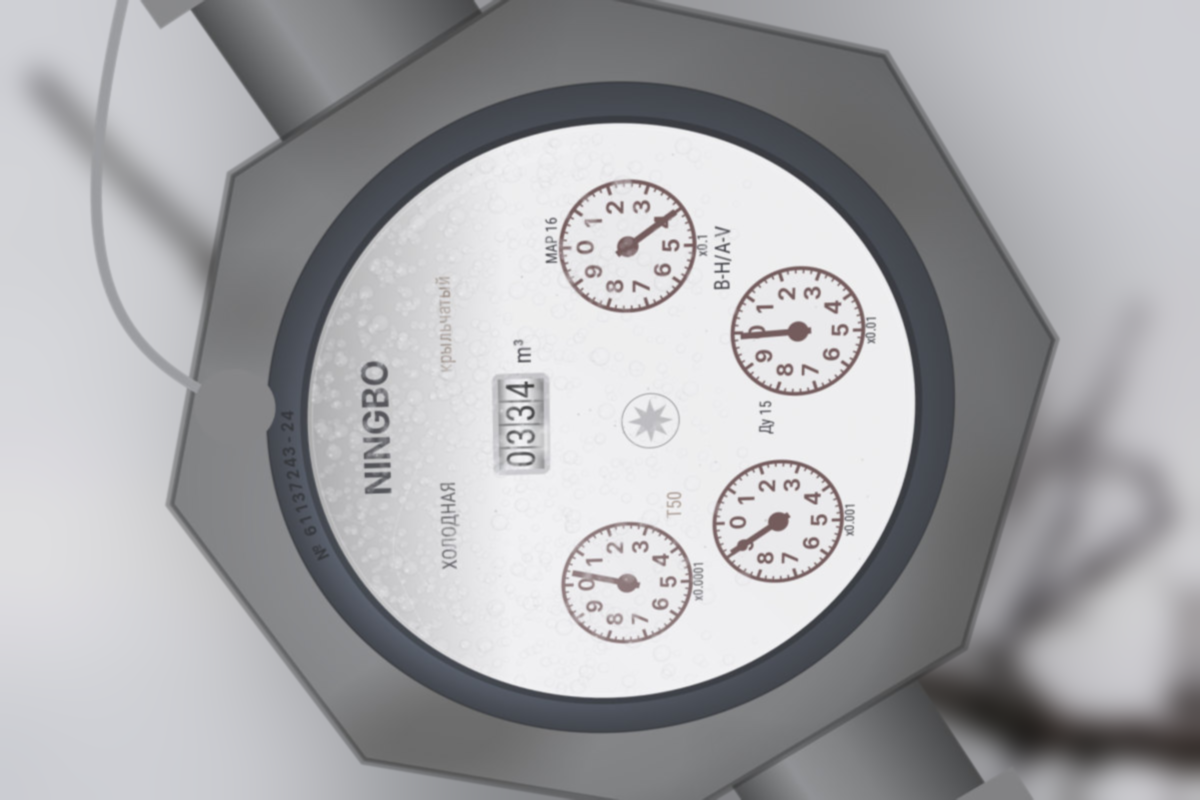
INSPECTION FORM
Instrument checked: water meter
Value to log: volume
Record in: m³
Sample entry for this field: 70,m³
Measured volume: 334.3990,m³
